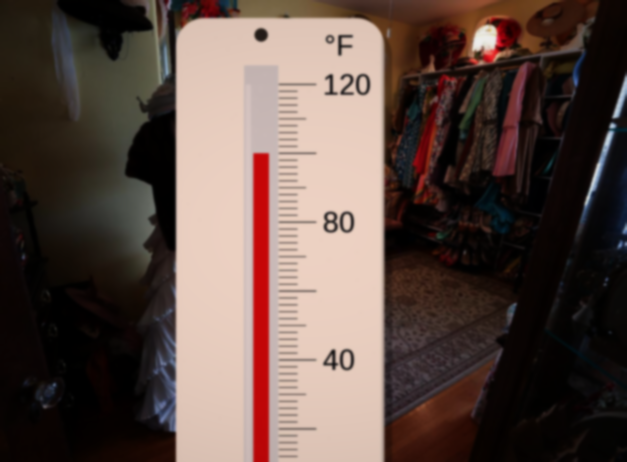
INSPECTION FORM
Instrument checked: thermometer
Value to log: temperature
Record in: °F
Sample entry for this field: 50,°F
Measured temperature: 100,°F
